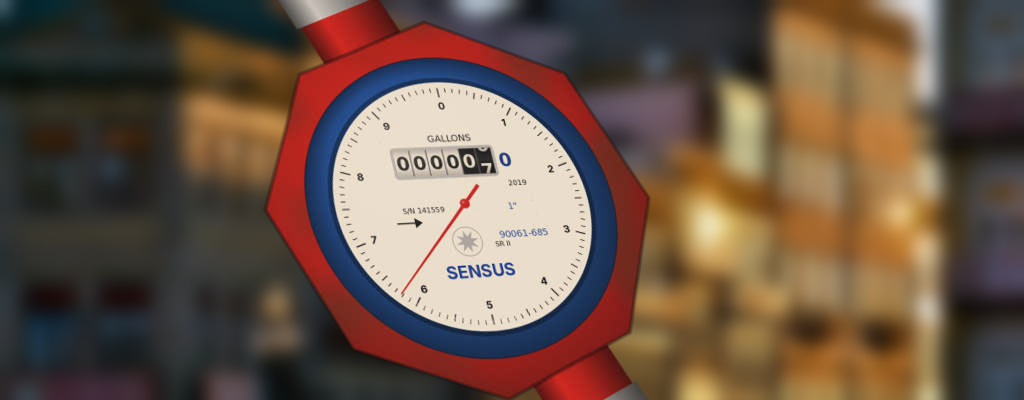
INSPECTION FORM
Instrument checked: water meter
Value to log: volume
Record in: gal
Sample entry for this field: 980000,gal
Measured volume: 66.2,gal
